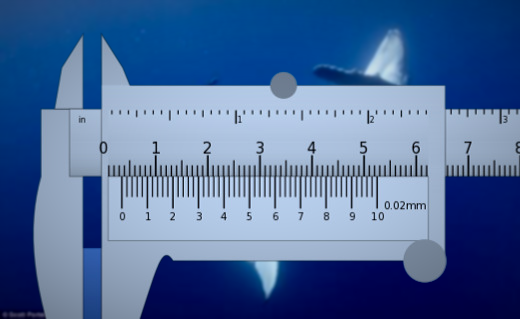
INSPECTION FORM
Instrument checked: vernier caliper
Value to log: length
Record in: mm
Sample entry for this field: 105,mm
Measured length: 3.5,mm
